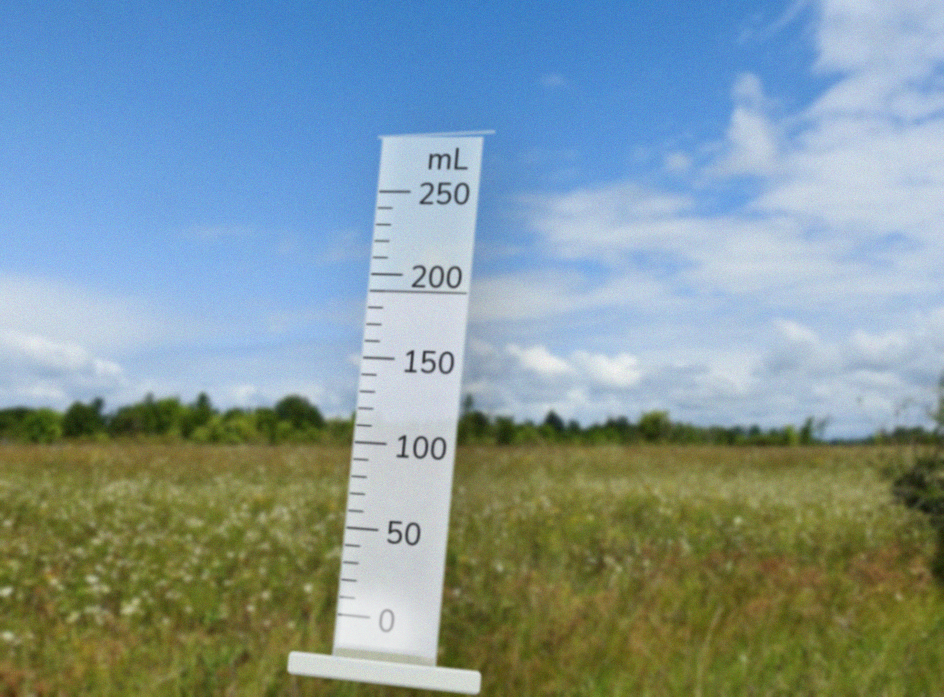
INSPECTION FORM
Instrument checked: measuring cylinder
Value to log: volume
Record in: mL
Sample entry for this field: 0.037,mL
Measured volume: 190,mL
